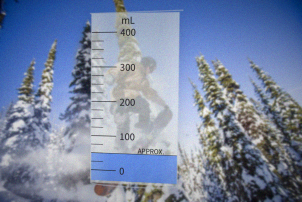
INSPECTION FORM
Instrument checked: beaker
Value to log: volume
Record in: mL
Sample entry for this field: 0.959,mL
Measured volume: 50,mL
